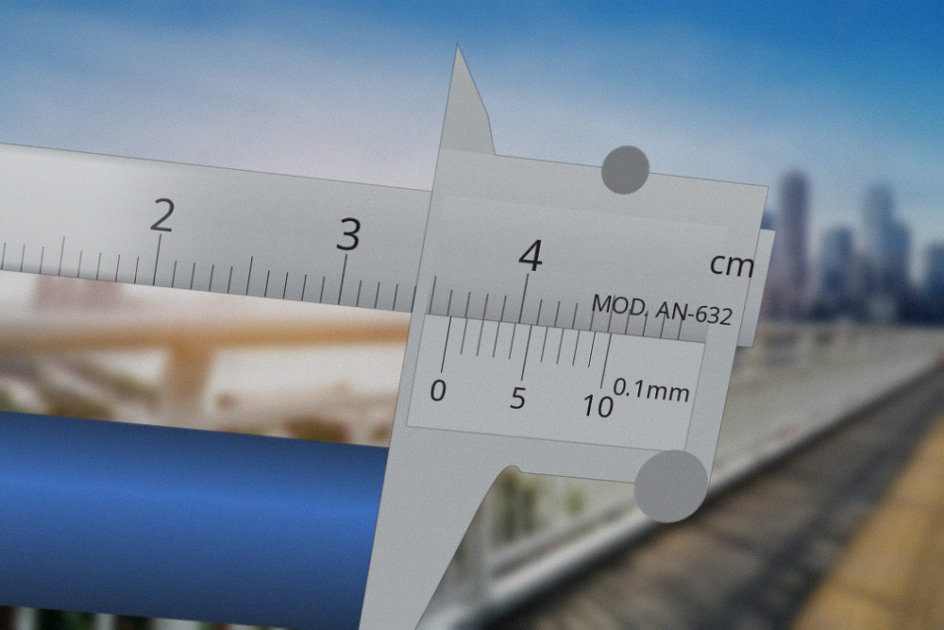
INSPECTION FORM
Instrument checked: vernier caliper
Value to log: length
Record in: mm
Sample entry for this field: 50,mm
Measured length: 36.2,mm
